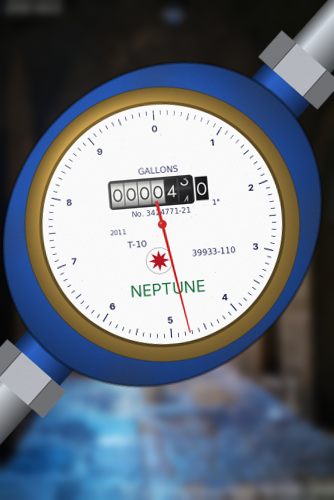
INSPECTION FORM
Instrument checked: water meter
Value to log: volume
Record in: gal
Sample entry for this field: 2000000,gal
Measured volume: 434.7,gal
